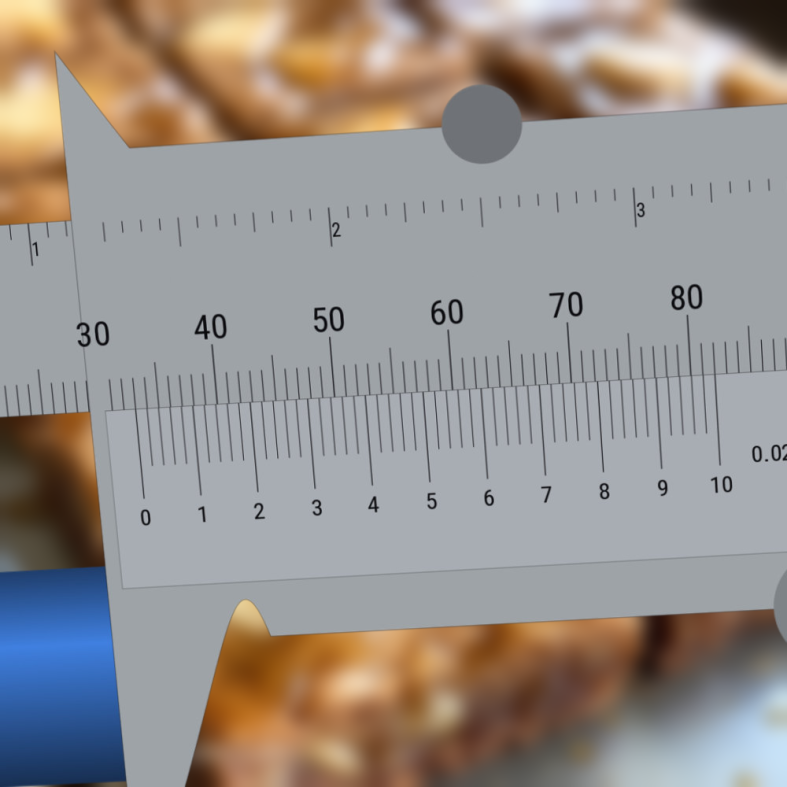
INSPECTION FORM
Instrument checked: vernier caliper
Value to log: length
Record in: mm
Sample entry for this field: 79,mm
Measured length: 33.0,mm
